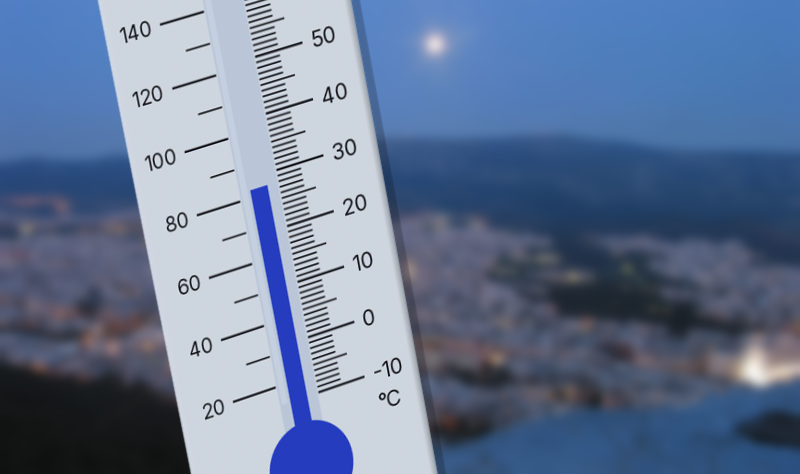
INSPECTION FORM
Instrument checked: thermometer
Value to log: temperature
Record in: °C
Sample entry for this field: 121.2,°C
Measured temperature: 28,°C
